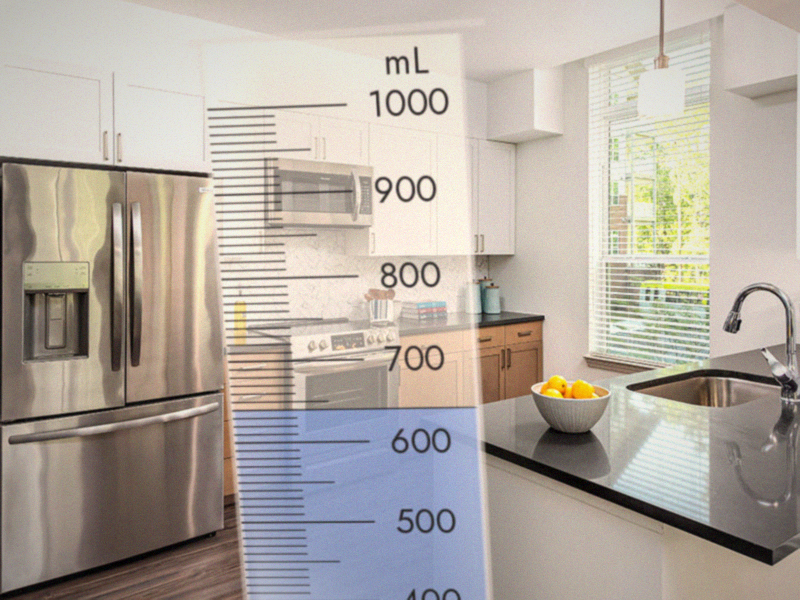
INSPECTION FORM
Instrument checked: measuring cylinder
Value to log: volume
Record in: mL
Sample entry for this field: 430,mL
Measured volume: 640,mL
